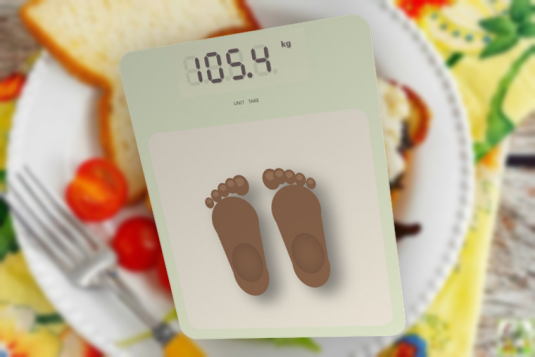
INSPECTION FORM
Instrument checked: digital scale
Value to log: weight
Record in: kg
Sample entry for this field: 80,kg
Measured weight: 105.4,kg
